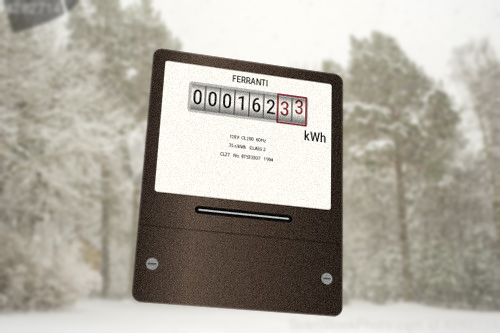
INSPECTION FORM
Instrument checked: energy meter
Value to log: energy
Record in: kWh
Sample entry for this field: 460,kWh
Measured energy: 162.33,kWh
